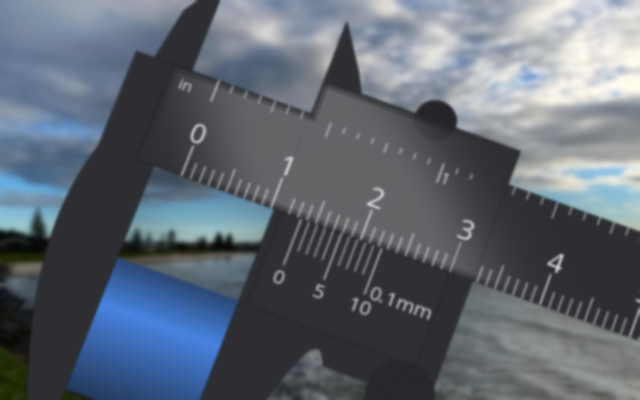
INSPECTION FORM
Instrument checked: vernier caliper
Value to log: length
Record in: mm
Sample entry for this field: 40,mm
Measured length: 13.4,mm
